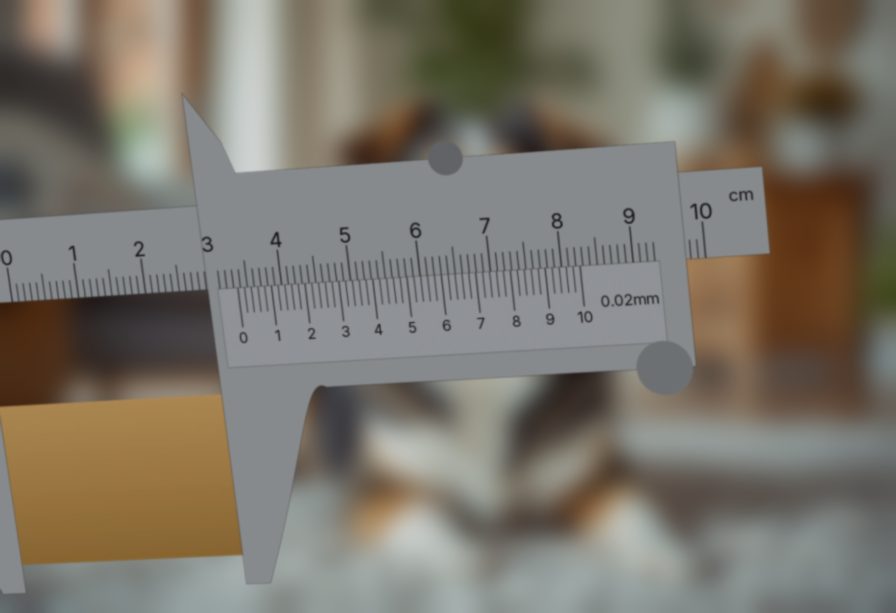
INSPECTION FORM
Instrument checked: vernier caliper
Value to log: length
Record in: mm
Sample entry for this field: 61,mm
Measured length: 33.6,mm
